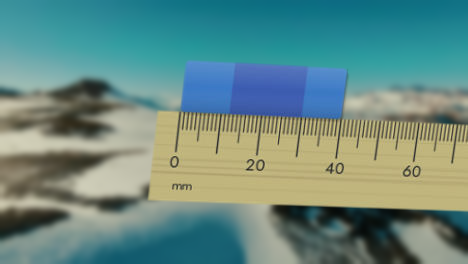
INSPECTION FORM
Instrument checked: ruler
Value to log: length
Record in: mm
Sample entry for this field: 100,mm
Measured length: 40,mm
